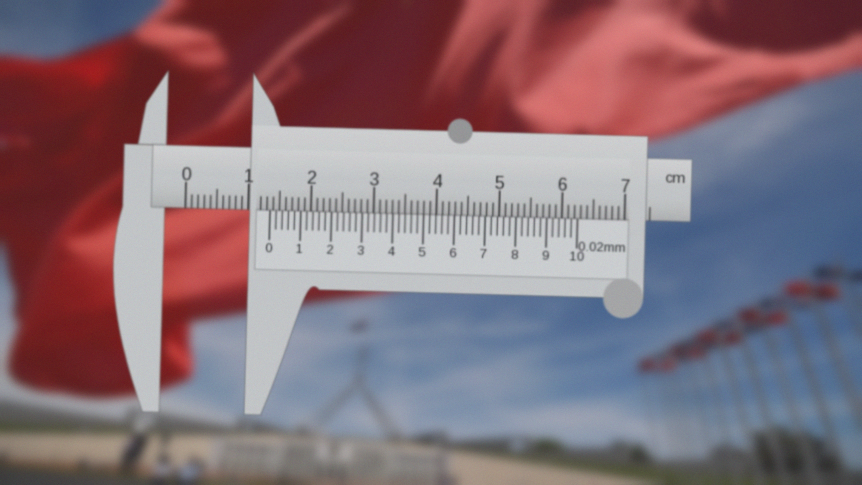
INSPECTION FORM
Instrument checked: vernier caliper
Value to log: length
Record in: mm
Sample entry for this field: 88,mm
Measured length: 13.5,mm
